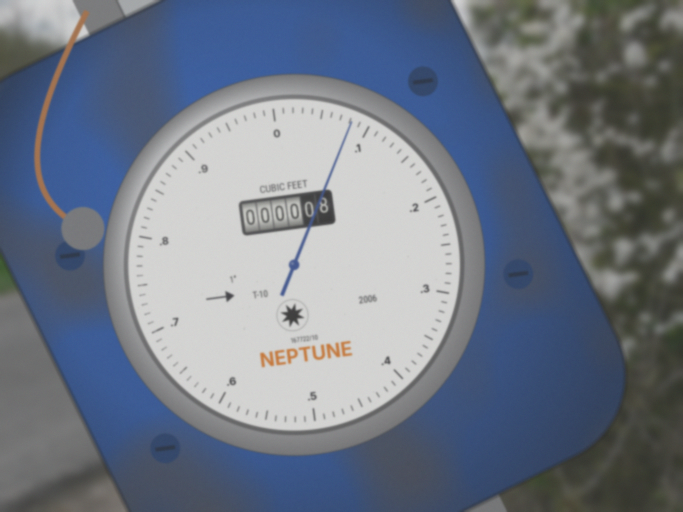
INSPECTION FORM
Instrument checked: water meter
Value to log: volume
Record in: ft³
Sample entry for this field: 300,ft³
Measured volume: 8.08,ft³
